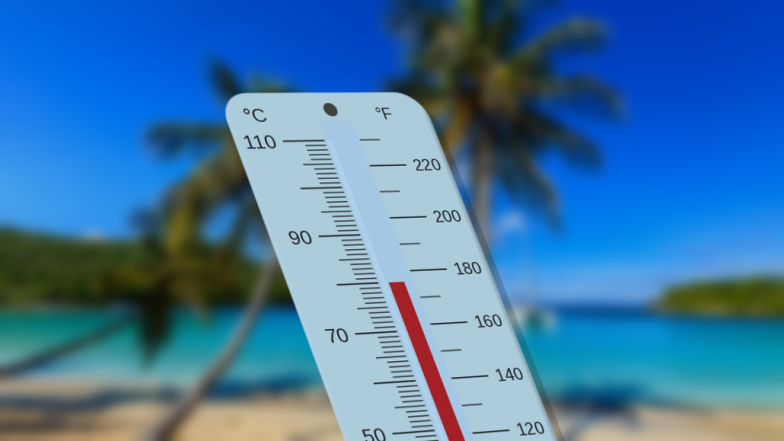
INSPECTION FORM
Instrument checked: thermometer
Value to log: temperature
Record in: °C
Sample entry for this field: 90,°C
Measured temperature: 80,°C
